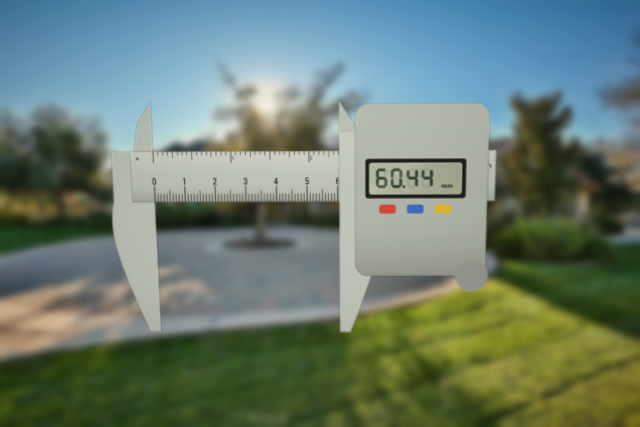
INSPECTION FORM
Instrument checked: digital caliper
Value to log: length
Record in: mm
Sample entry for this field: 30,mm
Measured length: 60.44,mm
